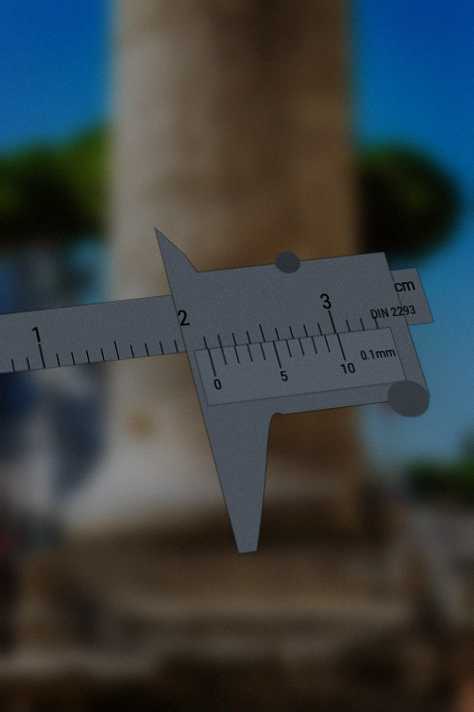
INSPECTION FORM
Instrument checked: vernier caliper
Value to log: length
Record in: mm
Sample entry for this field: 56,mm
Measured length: 21.1,mm
